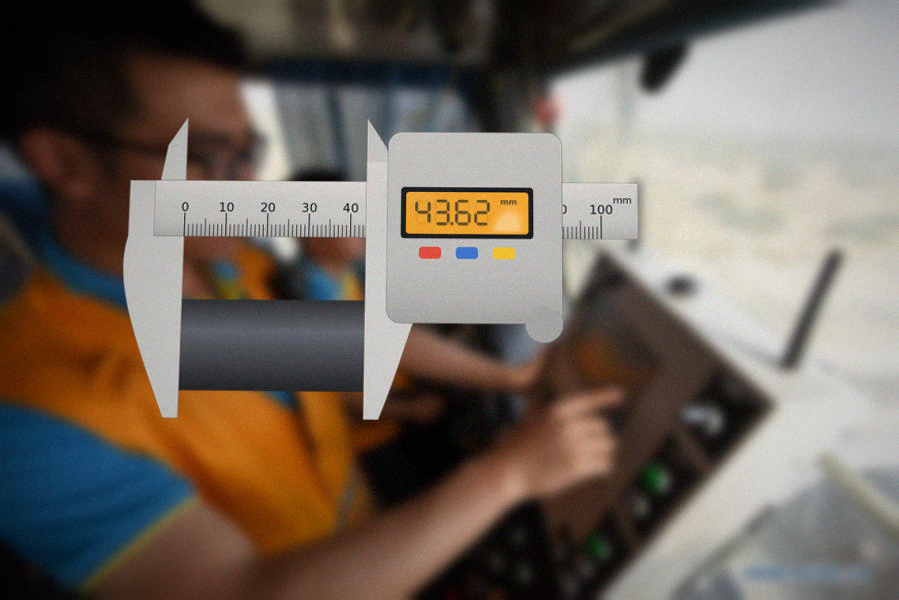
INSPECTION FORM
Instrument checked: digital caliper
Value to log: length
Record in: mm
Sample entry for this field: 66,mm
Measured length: 43.62,mm
